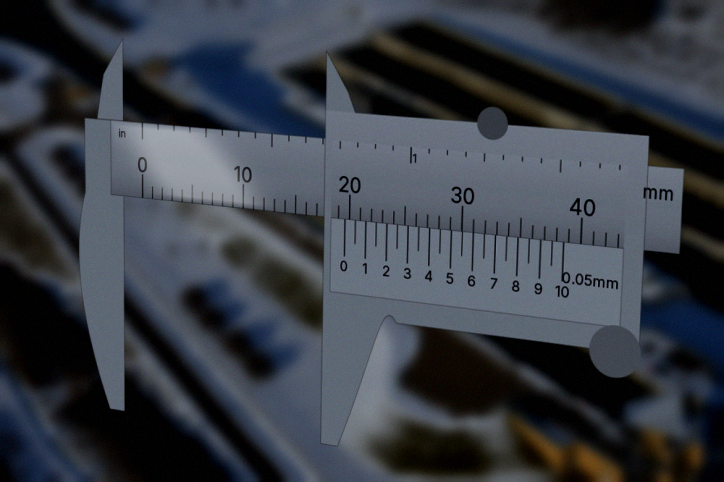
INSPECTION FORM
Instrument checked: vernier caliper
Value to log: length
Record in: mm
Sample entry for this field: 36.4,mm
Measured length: 19.6,mm
